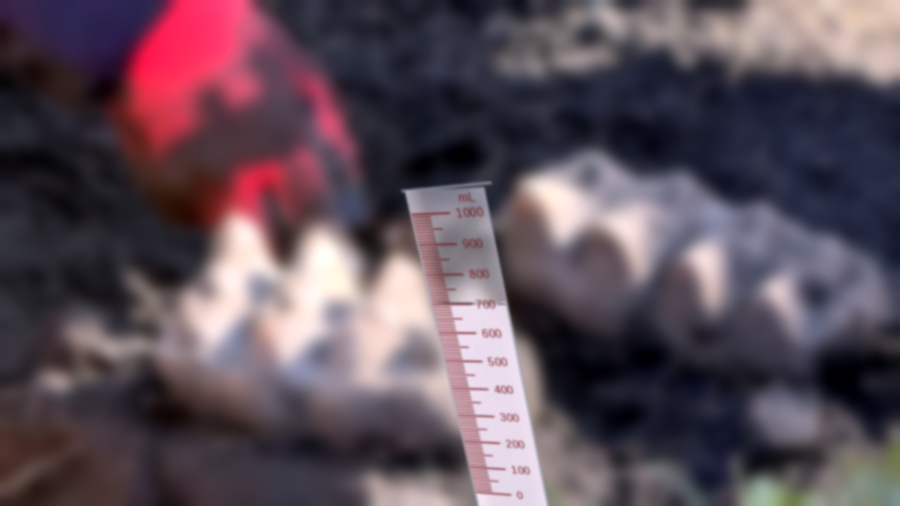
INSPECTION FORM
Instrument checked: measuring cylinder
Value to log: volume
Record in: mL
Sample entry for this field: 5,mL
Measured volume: 700,mL
